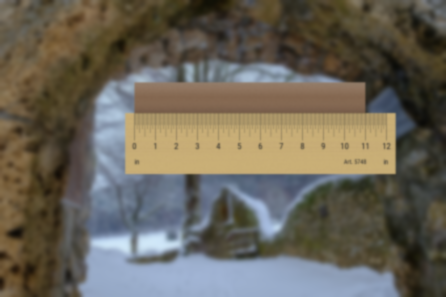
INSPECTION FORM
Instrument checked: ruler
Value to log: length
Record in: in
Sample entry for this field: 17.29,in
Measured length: 11,in
